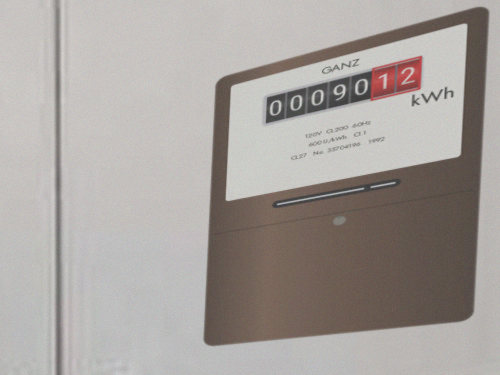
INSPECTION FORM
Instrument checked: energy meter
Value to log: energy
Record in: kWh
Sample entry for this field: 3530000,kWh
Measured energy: 90.12,kWh
